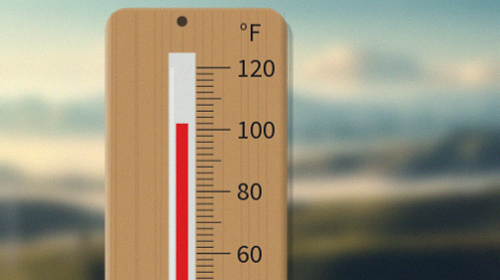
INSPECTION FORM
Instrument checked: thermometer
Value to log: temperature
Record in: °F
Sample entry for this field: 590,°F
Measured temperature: 102,°F
